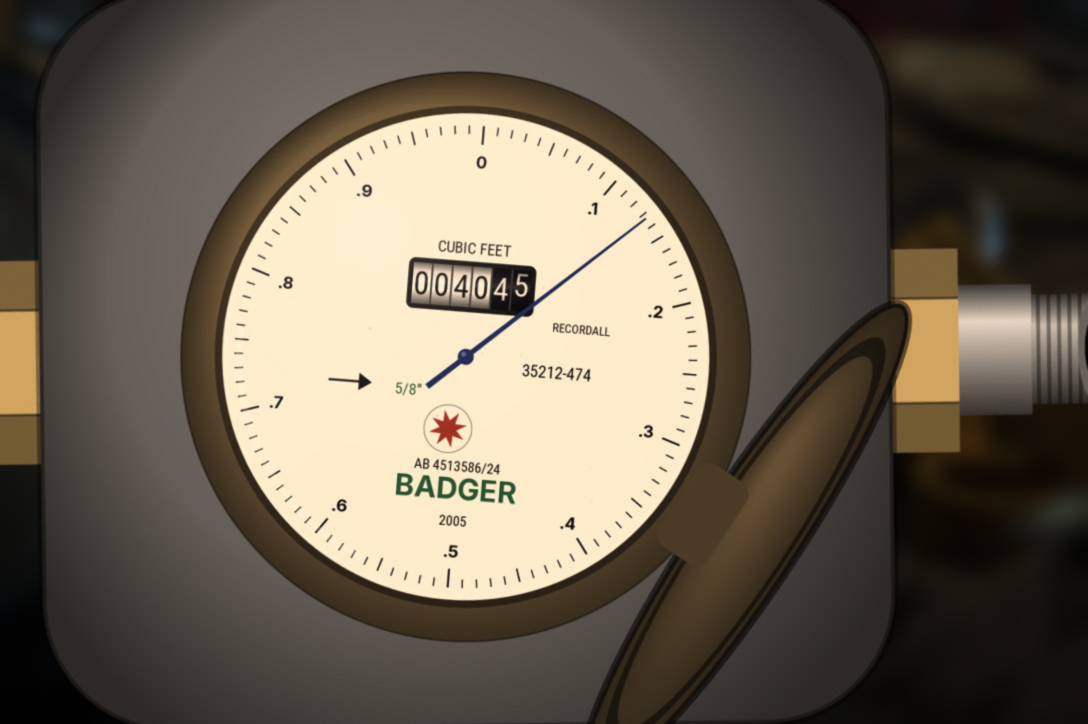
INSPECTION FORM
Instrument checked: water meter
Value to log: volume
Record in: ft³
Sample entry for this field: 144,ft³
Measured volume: 4045.13,ft³
